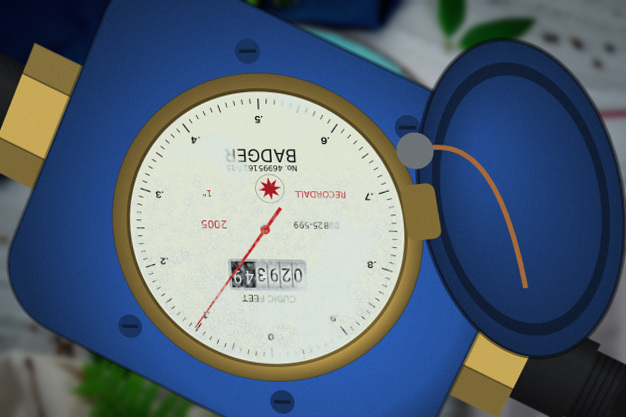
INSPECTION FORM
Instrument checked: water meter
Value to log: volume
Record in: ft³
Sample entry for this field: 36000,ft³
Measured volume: 29349.10,ft³
